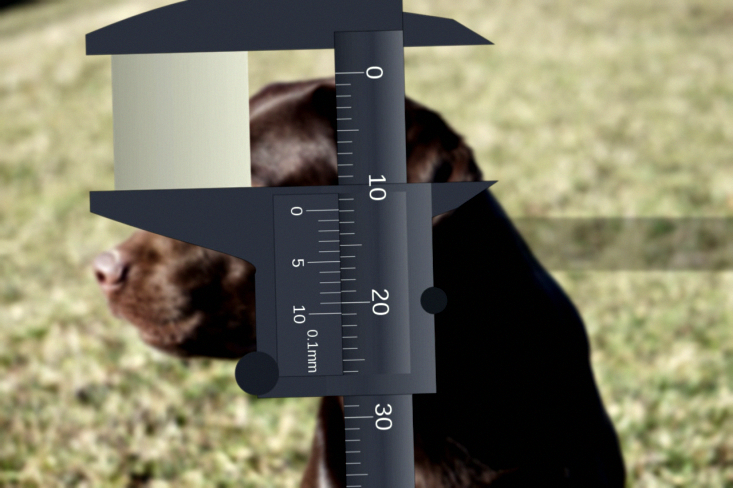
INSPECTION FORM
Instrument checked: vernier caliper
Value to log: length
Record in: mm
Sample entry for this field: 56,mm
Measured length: 11.9,mm
